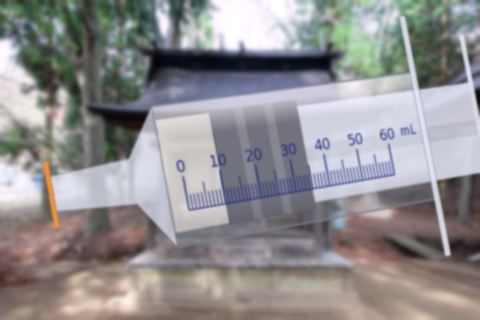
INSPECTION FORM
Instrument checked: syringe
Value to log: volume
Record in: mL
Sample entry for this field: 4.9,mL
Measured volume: 10,mL
